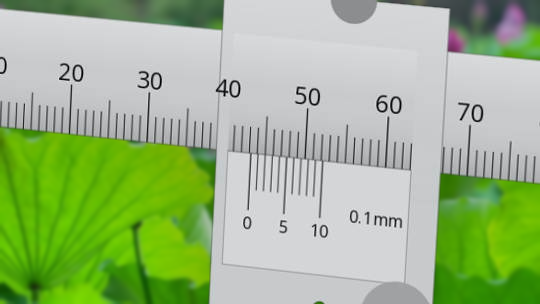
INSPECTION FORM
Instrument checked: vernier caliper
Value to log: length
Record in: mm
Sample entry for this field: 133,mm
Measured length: 43.2,mm
